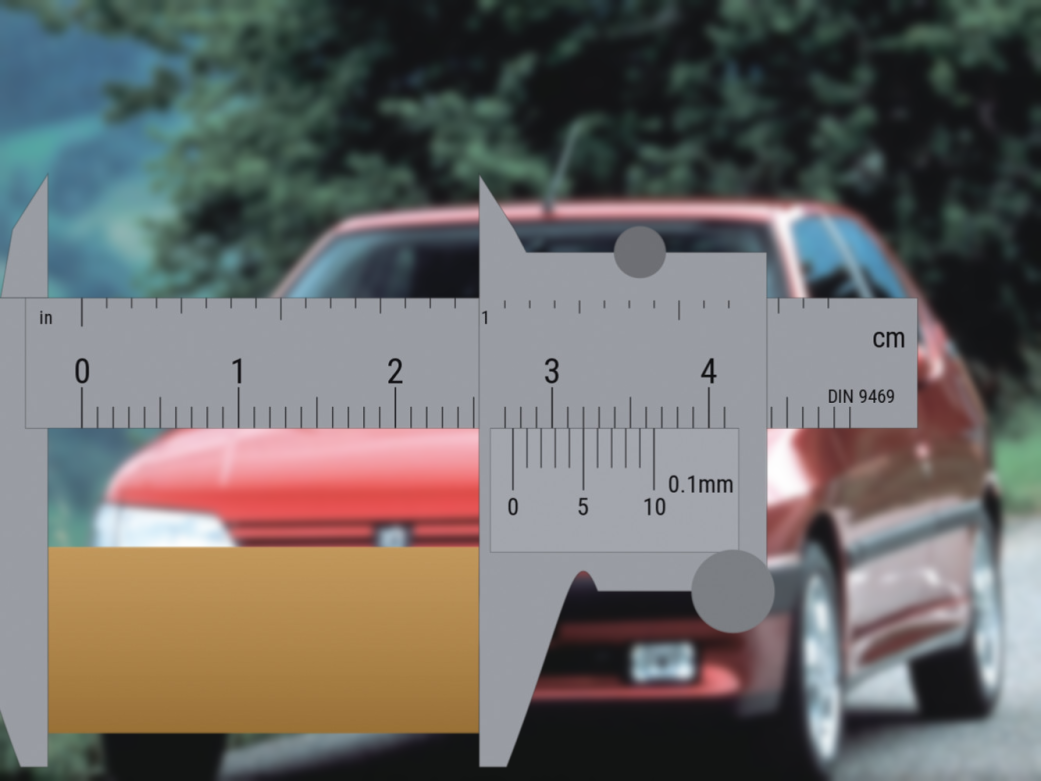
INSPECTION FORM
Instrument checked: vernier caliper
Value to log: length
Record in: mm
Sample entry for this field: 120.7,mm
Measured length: 27.5,mm
